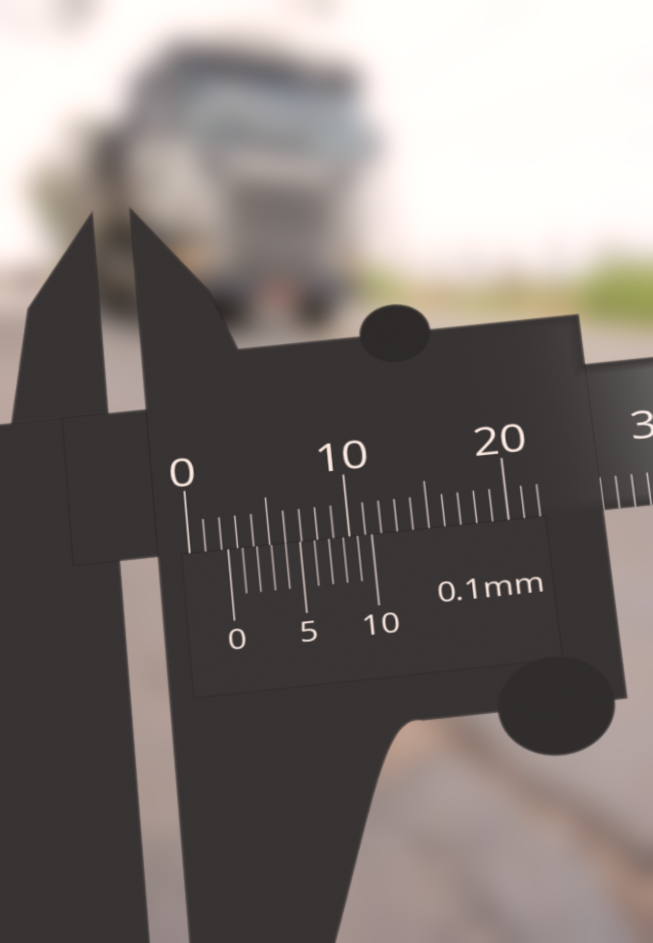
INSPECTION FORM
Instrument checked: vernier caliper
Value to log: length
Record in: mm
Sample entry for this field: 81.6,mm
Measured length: 2.4,mm
